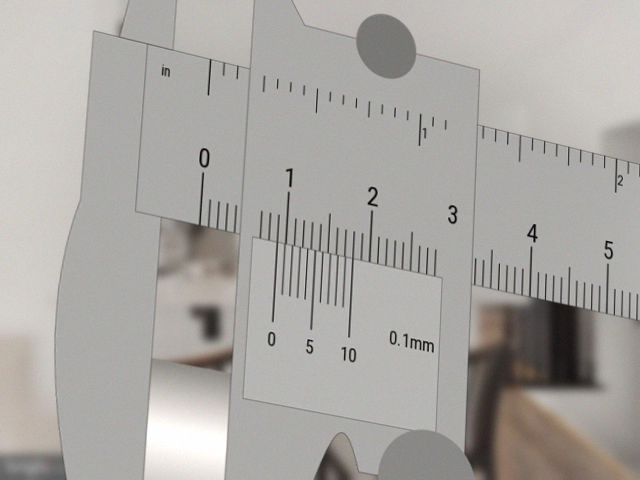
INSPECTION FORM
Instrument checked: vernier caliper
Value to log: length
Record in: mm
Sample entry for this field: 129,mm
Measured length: 9.0,mm
